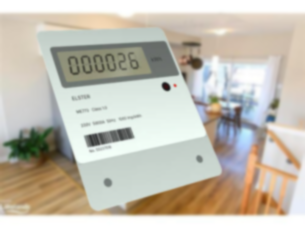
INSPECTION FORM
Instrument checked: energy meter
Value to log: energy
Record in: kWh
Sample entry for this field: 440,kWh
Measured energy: 26,kWh
